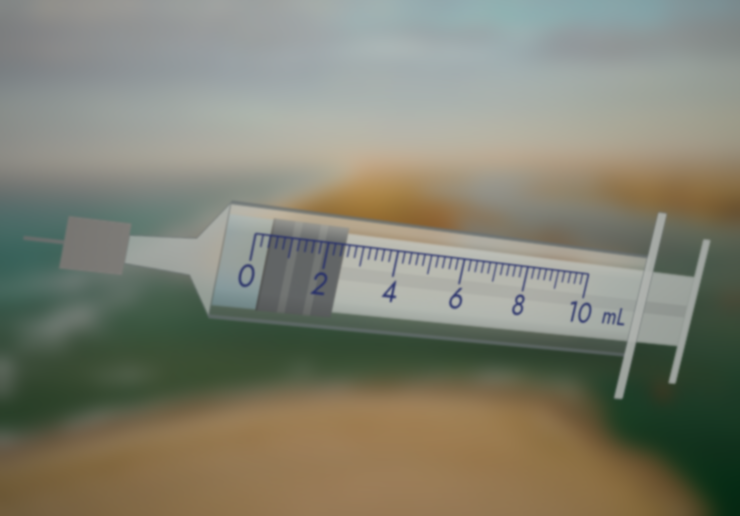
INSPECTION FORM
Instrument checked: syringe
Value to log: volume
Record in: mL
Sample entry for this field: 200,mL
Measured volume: 0.4,mL
